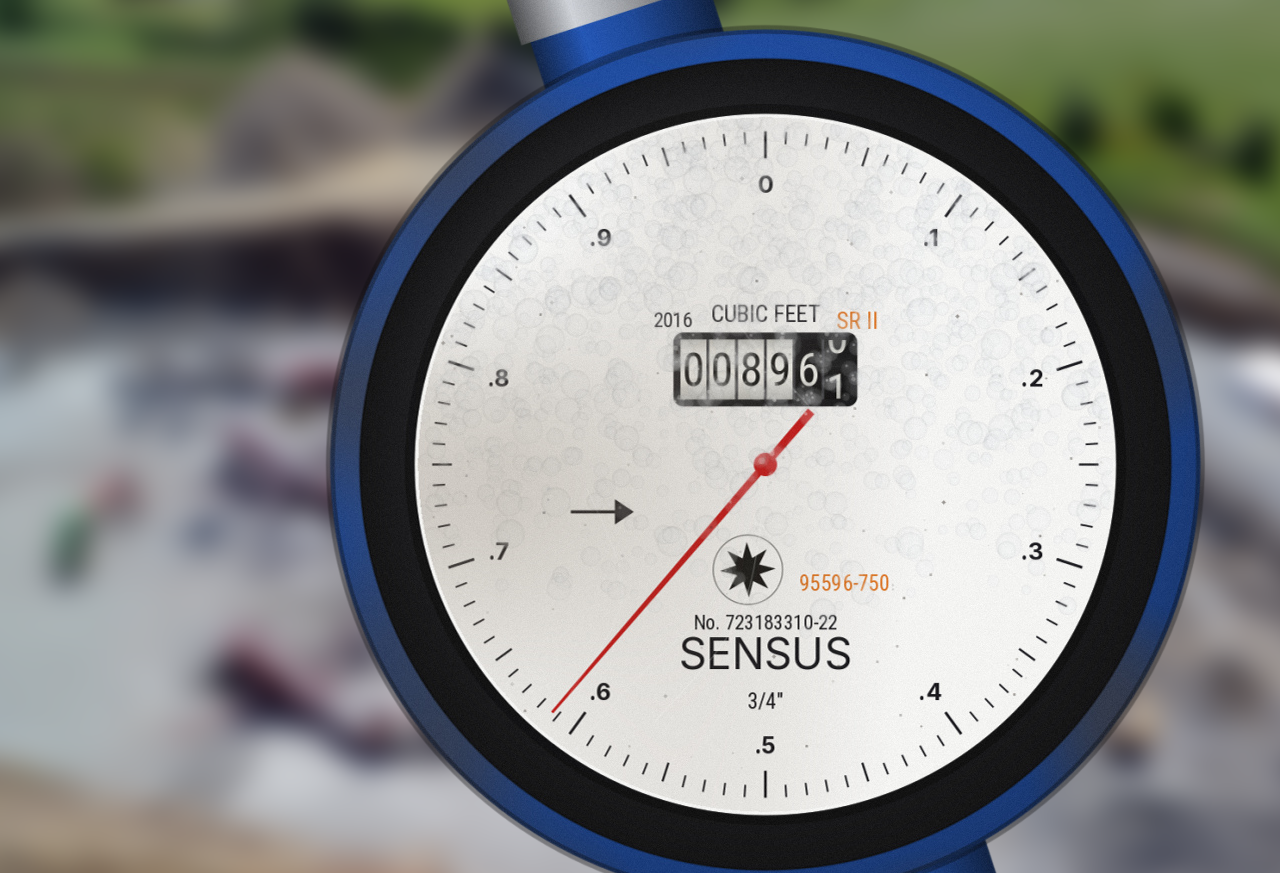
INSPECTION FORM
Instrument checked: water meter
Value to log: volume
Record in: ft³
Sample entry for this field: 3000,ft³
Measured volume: 8960.61,ft³
